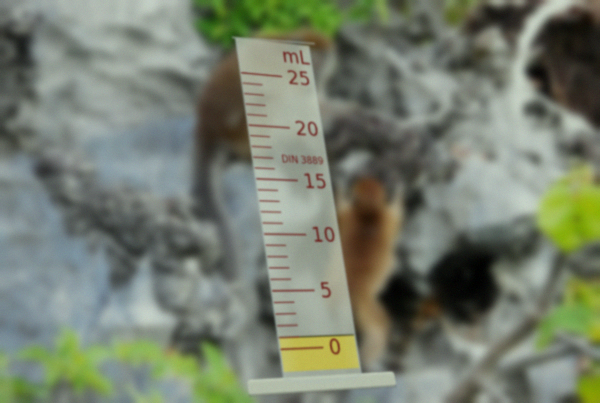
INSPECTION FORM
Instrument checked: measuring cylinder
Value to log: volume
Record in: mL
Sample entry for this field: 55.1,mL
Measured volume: 1,mL
